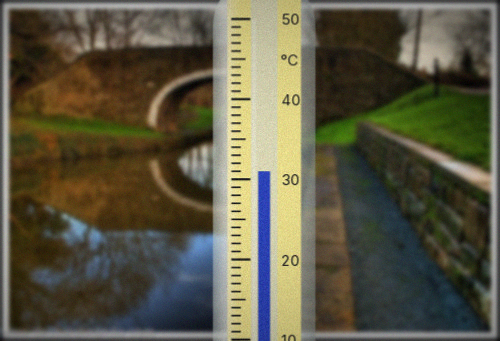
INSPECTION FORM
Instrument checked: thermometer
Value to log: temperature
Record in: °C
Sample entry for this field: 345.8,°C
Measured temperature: 31,°C
